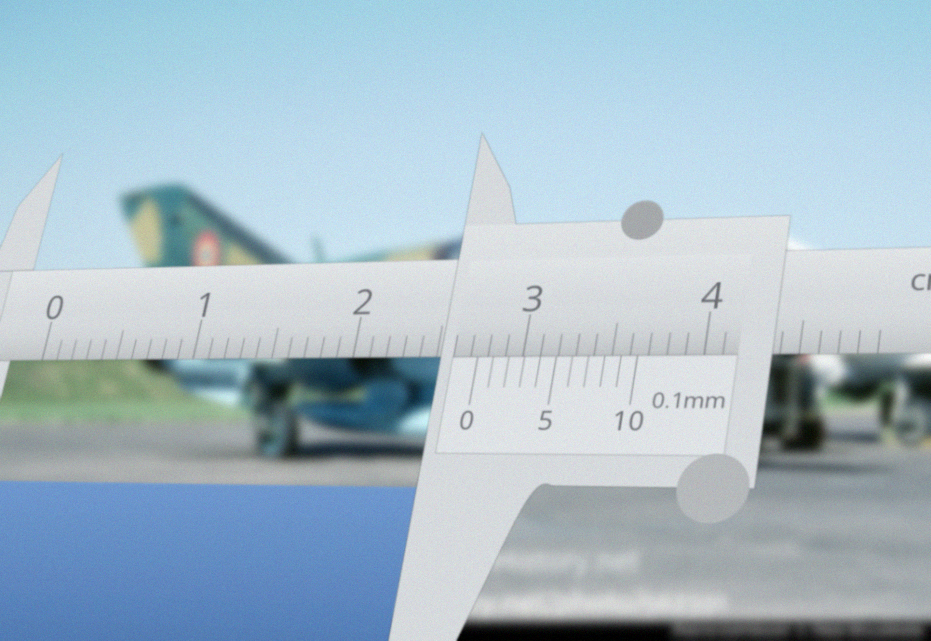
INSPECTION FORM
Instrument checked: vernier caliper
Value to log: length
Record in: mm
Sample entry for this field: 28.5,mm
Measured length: 27.4,mm
